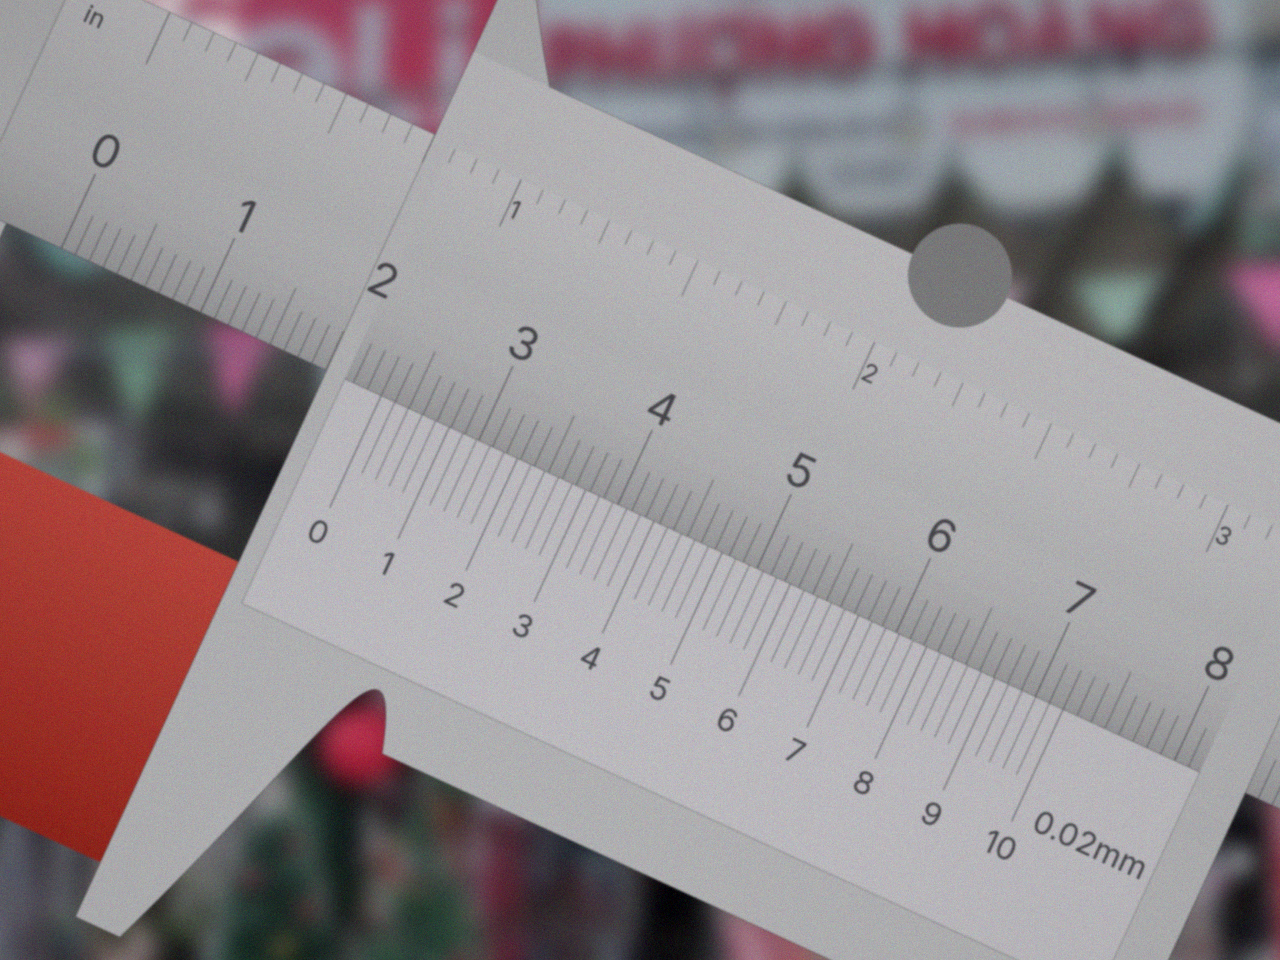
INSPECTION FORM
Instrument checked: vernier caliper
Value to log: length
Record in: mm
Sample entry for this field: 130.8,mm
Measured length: 23.0,mm
